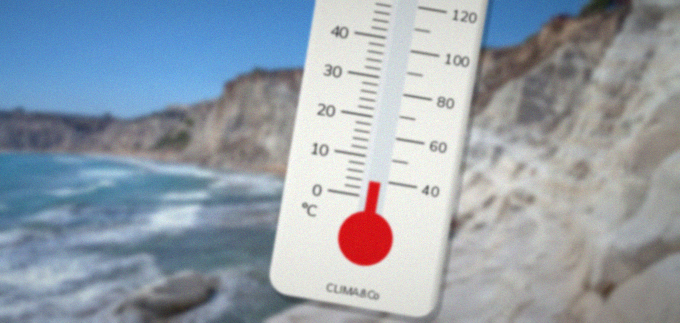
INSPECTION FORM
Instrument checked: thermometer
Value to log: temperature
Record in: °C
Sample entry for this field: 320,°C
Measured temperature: 4,°C
